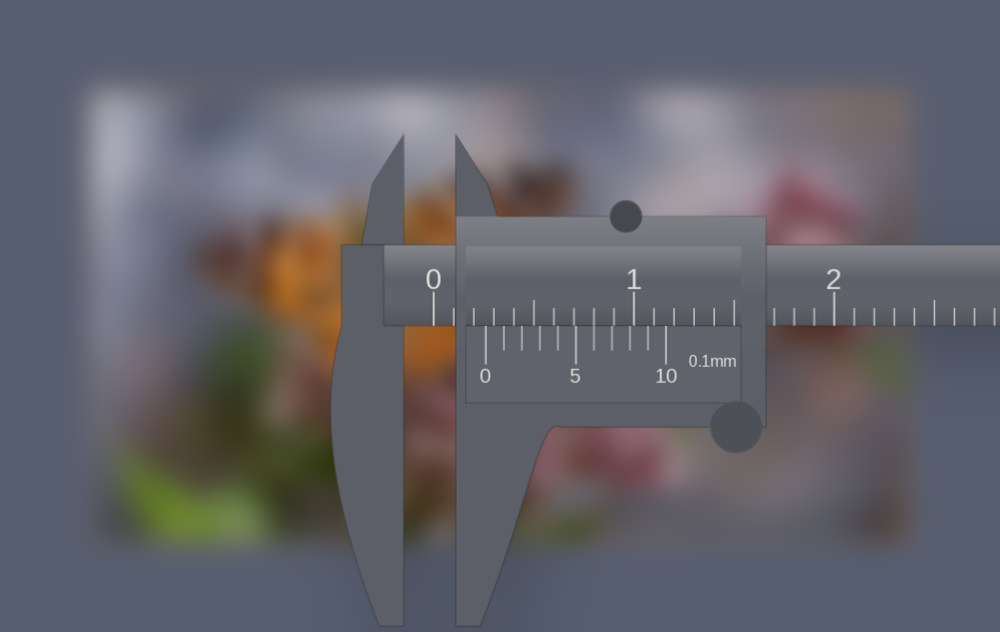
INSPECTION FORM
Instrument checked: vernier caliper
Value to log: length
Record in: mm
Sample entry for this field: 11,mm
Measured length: 2.6,mm
